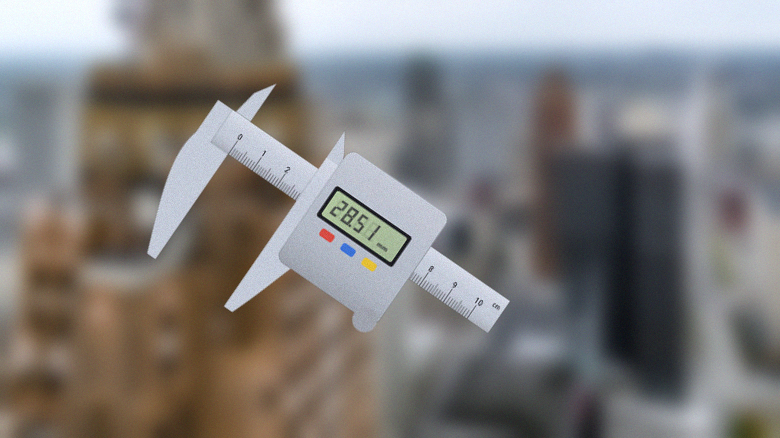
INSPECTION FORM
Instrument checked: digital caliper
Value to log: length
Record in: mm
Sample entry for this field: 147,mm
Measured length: 28.51,mm
